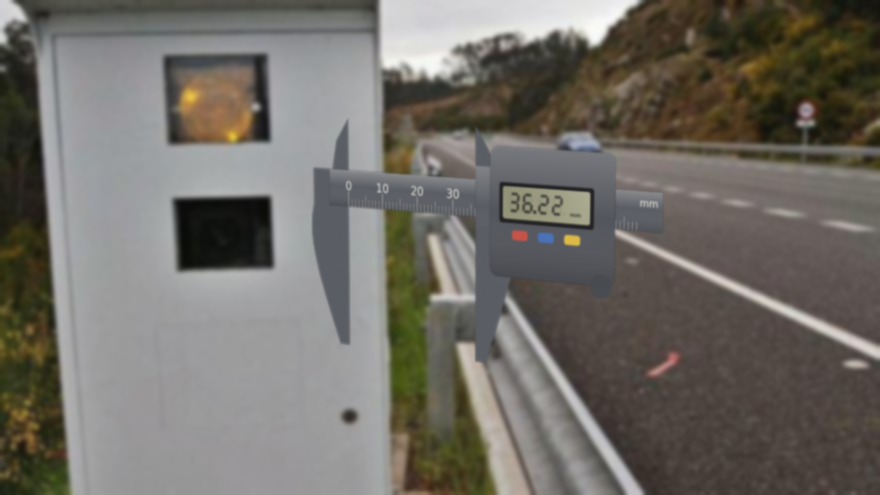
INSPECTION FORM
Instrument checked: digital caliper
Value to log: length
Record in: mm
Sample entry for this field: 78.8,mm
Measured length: 36.22,mm
